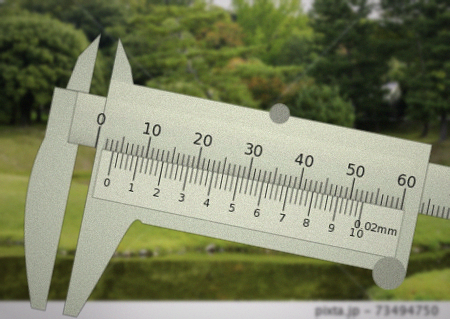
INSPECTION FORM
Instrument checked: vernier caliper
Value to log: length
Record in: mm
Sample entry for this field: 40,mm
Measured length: 3.5,mm
